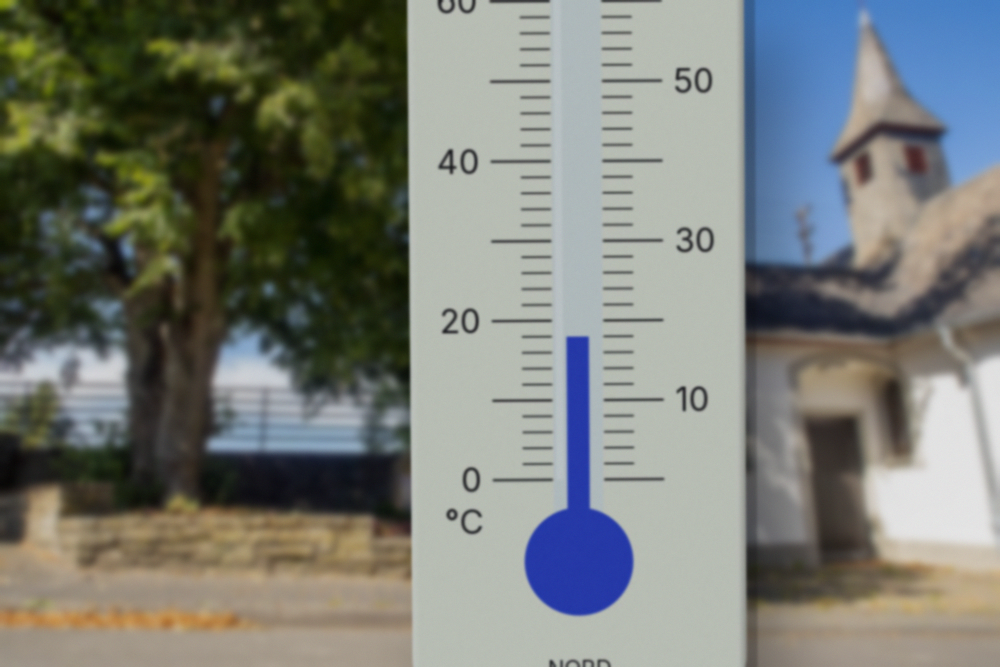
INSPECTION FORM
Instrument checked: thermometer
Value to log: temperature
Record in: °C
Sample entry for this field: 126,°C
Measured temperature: 18,°C
